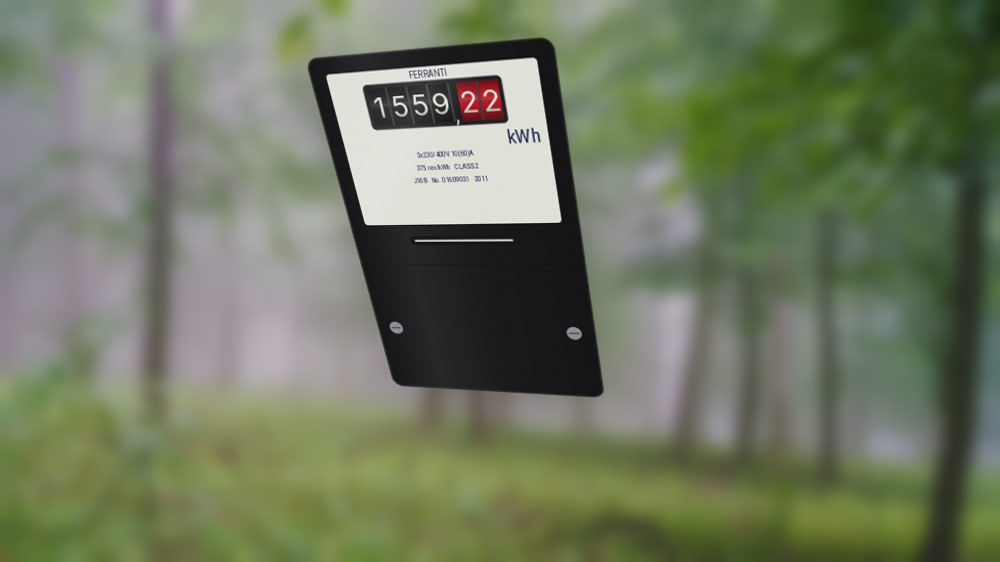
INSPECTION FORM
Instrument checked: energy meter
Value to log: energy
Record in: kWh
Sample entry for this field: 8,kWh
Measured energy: 1559.22,kWh
